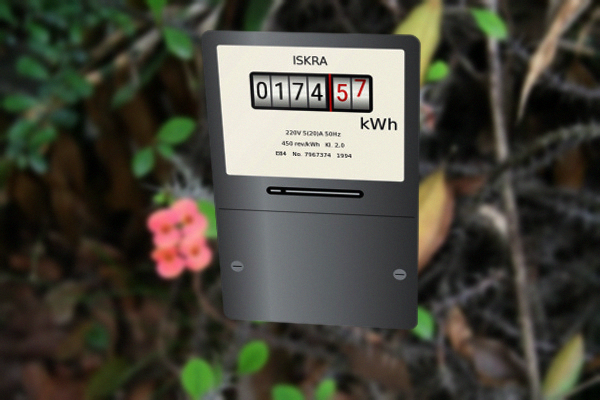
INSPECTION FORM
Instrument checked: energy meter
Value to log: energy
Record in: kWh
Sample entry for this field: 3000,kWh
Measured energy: 174.57,kWh
